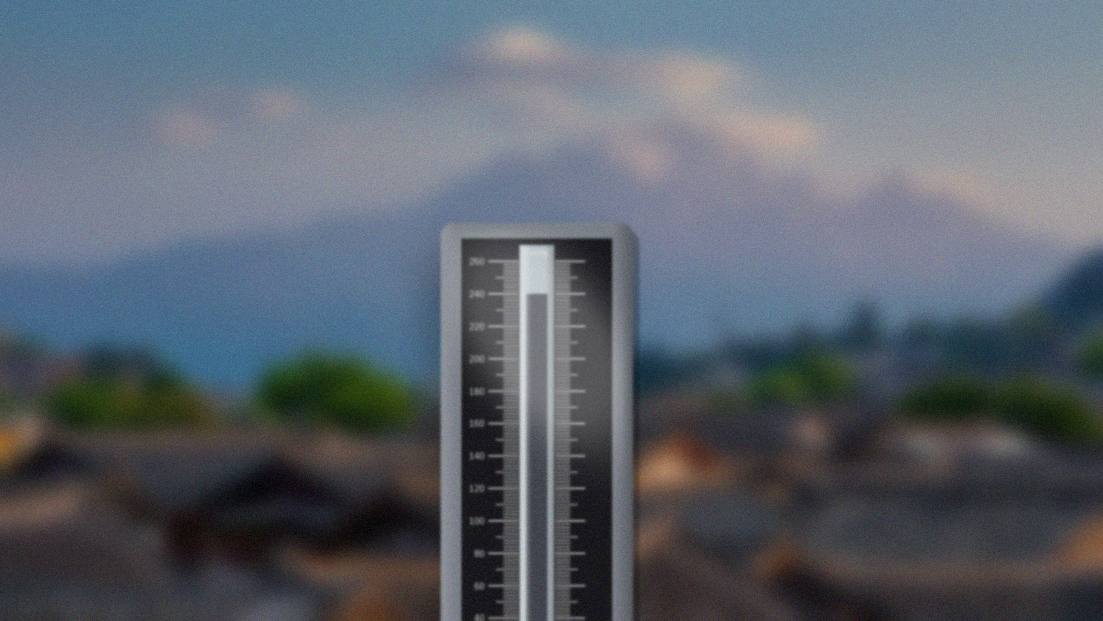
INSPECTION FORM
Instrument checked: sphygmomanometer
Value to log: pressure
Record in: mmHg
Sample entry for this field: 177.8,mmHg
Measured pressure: 240,mmHg
